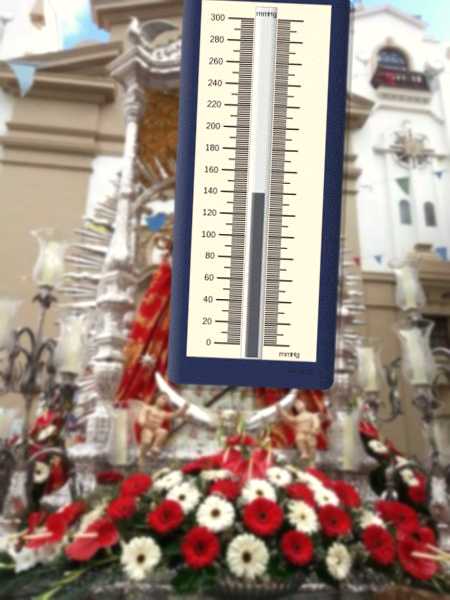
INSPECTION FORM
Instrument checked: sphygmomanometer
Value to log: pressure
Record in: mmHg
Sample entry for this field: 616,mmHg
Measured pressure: 140,mmHg
